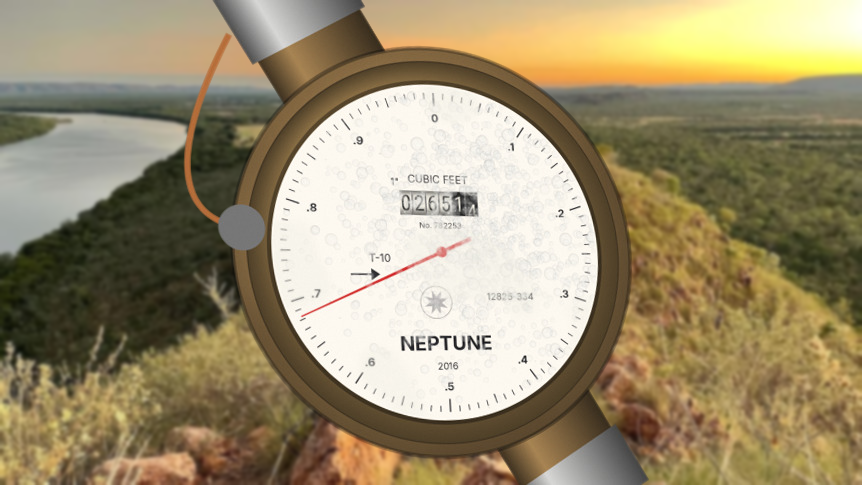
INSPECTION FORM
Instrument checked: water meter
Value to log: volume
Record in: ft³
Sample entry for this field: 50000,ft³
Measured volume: 26513.68,ft³
